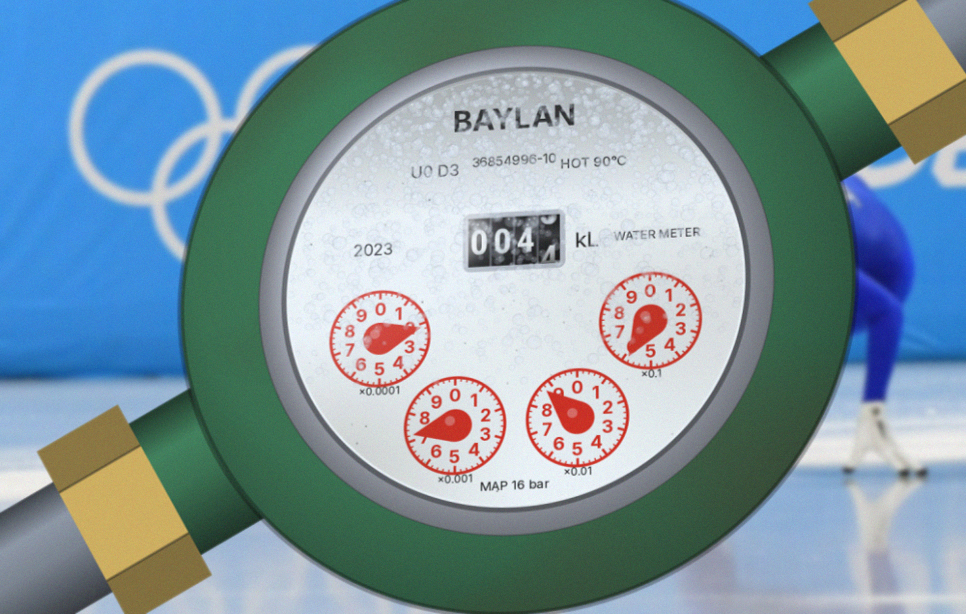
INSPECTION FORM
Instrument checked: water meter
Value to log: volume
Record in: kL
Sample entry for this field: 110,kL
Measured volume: 43.5872,kL
